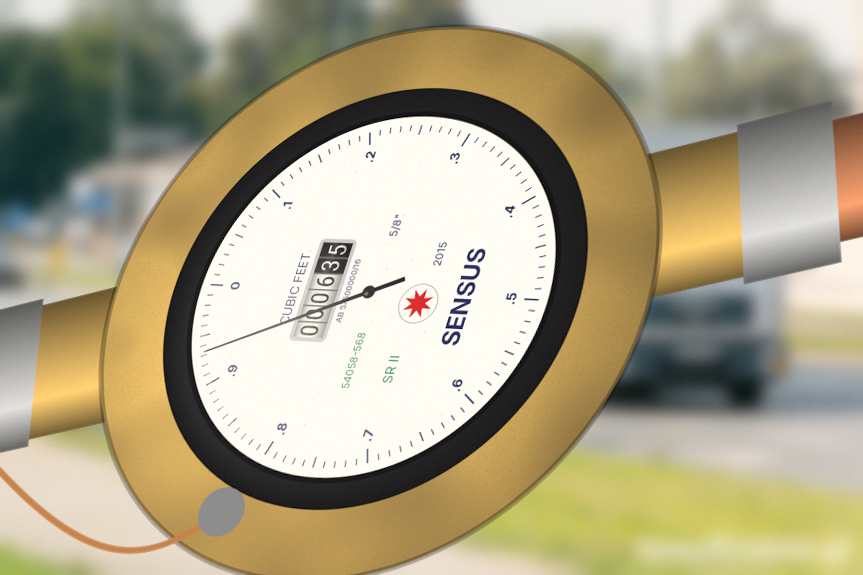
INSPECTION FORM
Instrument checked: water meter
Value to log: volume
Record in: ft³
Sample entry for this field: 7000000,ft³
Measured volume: 634.93,ft³
